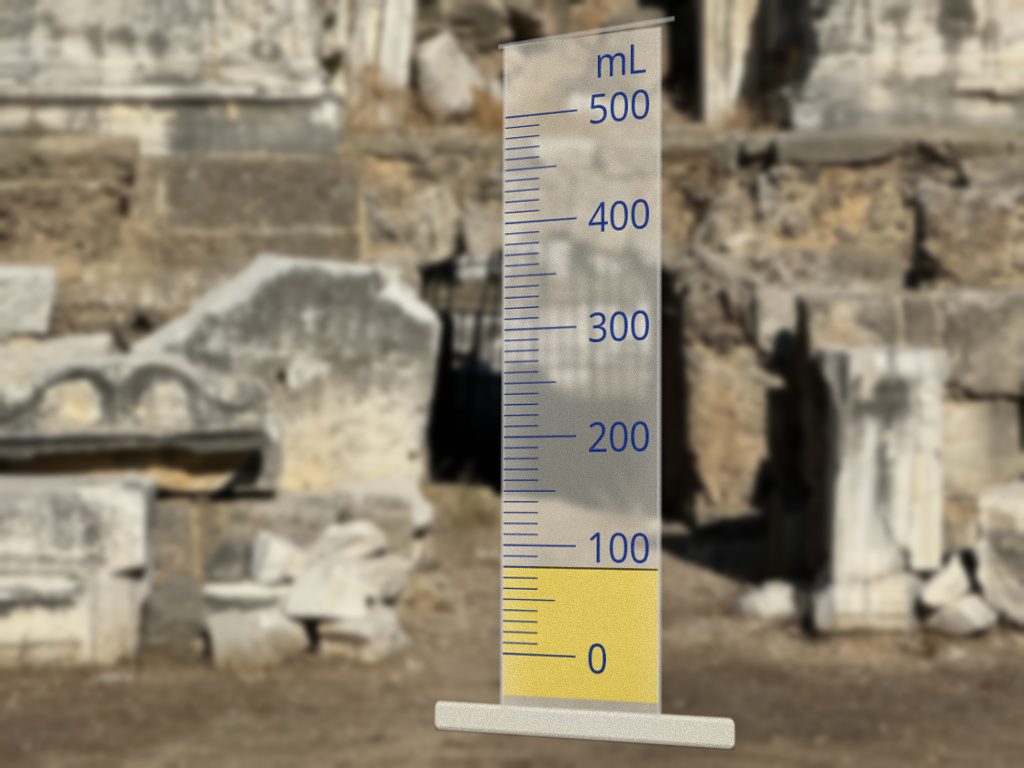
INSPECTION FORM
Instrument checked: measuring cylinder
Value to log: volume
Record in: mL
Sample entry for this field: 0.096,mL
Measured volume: 80,mL
